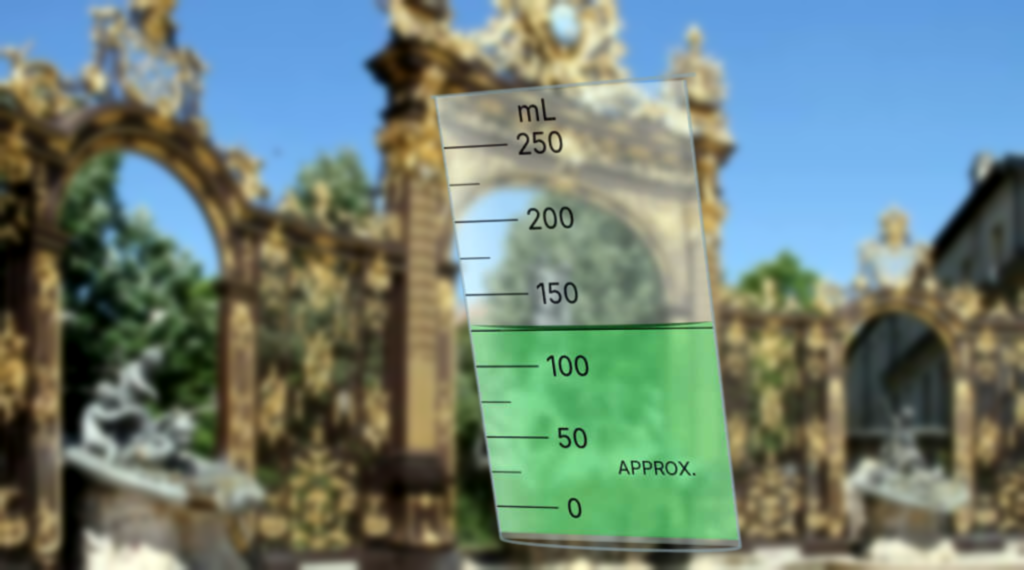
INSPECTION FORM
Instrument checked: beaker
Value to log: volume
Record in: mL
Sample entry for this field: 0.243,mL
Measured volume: 125,mL
